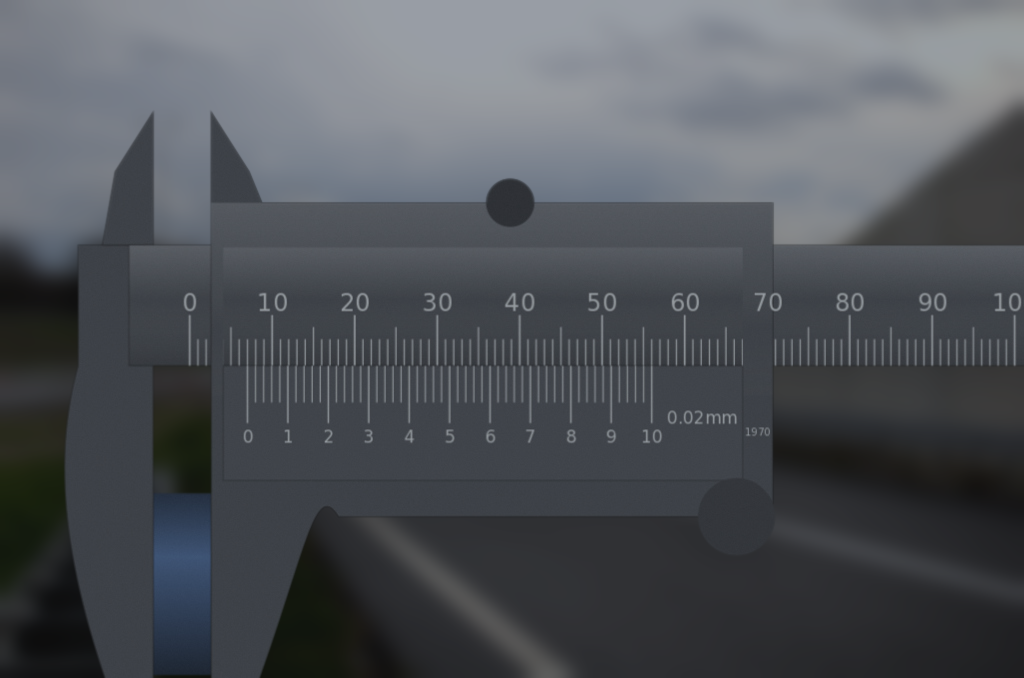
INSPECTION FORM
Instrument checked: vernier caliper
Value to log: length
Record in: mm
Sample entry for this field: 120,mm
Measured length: 7.0,mm
